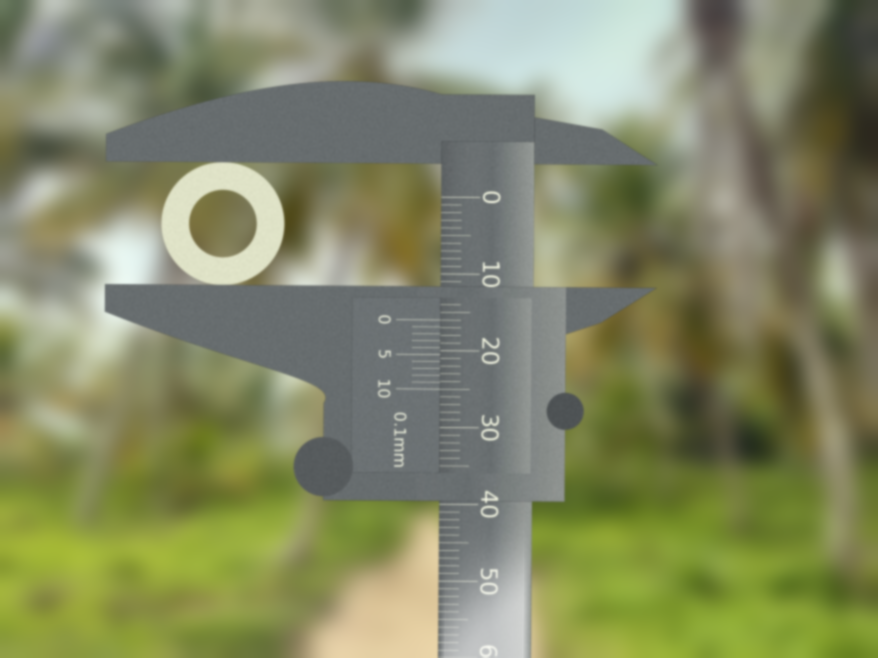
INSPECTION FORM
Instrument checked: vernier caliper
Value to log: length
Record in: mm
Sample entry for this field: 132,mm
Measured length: 16.0,mm
